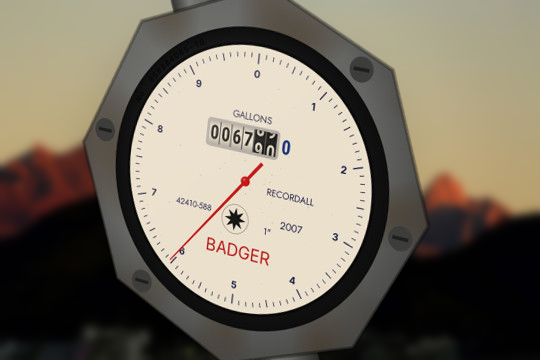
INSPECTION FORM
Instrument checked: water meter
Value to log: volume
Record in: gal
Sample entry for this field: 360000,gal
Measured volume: 67896.0,gal
